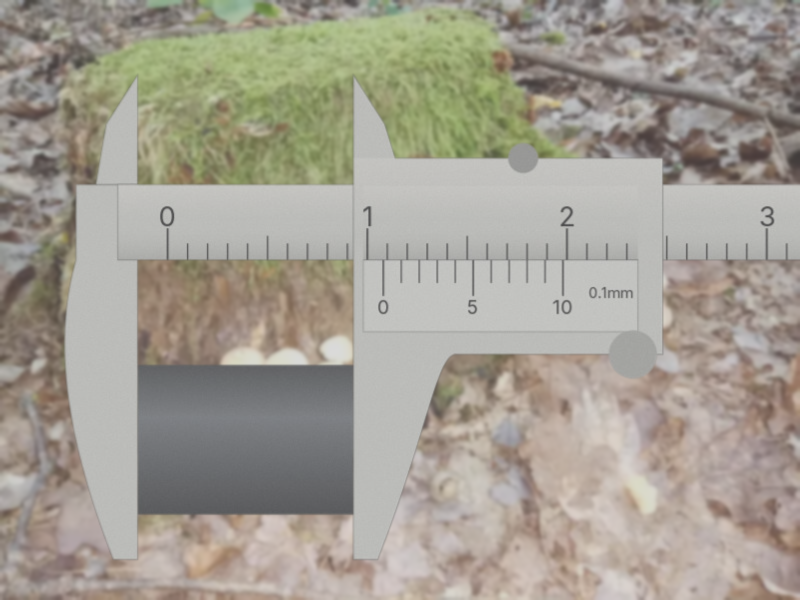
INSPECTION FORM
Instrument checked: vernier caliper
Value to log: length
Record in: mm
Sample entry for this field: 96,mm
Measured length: 10.8,mm
